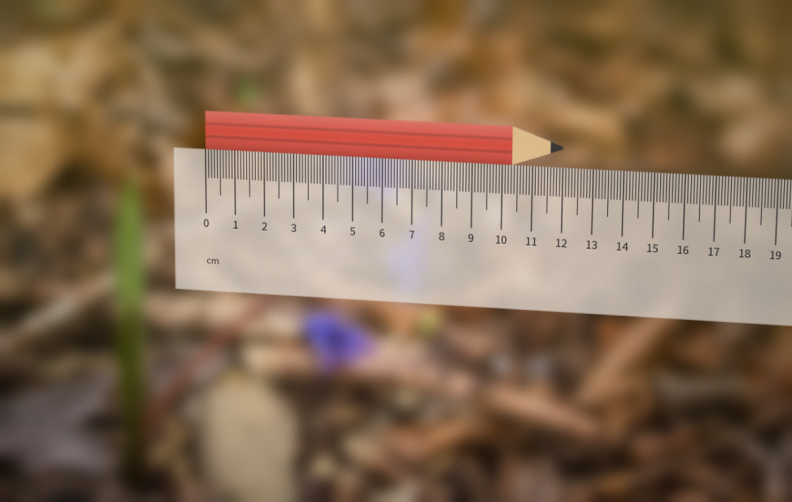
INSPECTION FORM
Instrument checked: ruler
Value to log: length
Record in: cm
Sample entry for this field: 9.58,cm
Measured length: 12,cm
